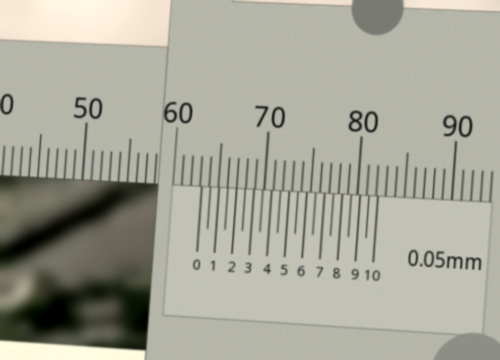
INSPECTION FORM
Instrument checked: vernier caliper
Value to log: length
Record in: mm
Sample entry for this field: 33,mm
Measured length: 63.2,mm
